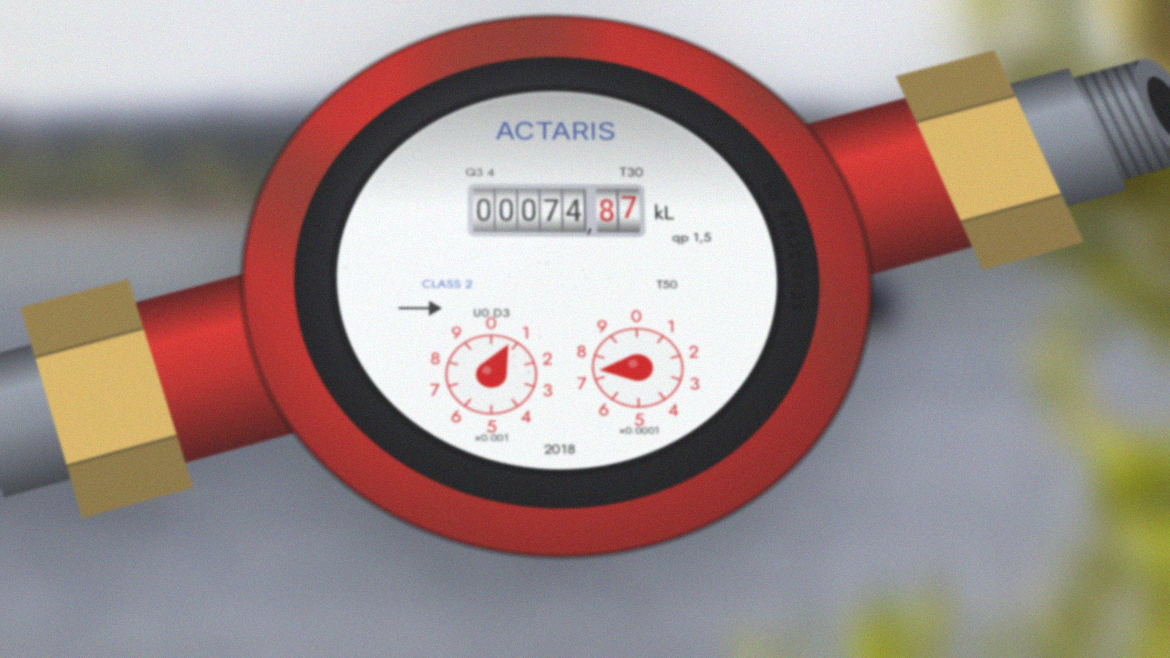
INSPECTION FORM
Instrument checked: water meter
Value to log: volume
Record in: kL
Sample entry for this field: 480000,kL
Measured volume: 74.8707,kL
